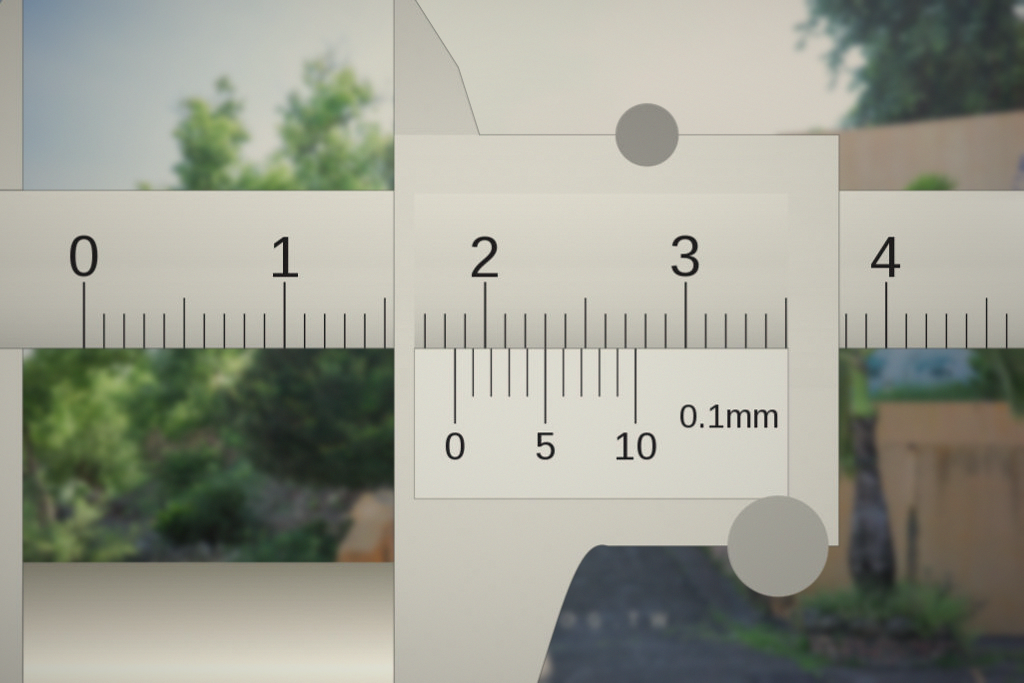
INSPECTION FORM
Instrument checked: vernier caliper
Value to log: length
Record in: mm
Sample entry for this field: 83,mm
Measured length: 18.5,mm
